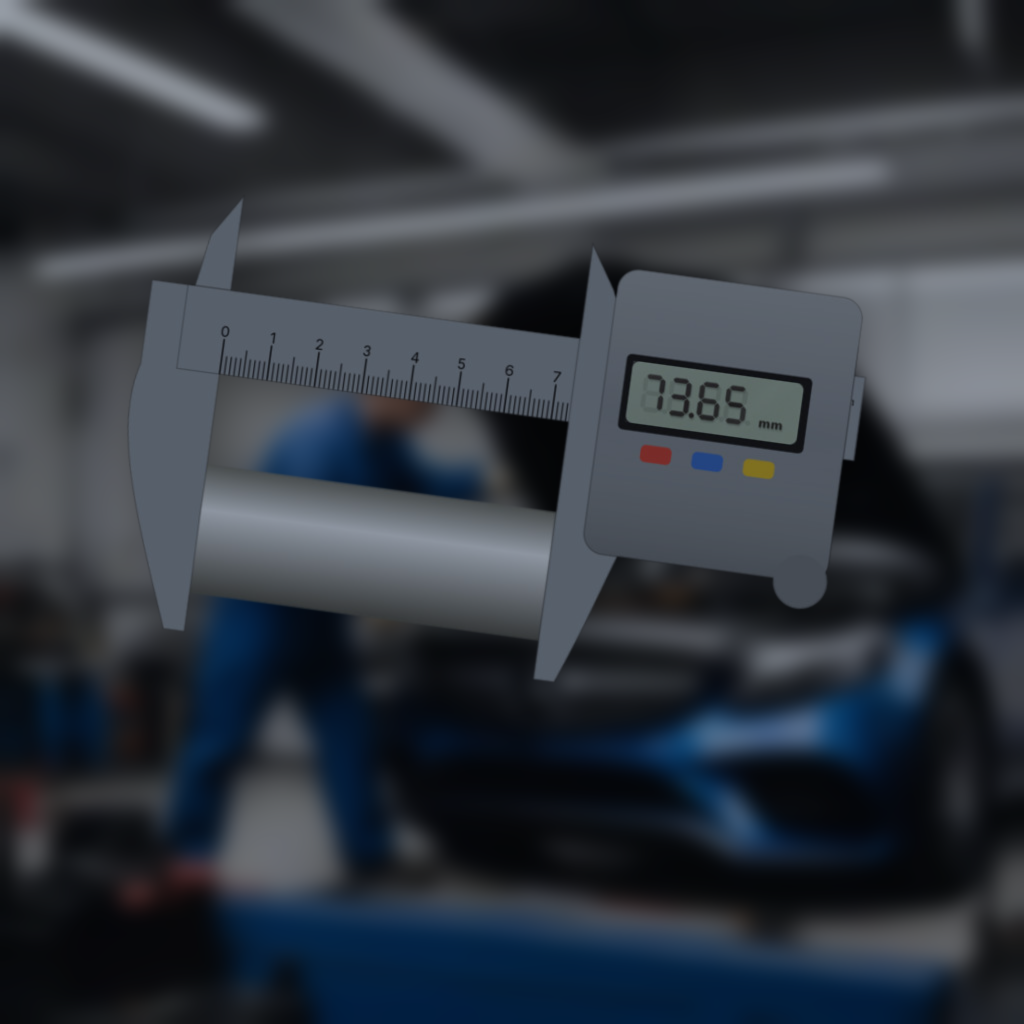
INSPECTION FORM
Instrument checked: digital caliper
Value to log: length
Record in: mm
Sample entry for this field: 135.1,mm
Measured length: 73.65,mm
